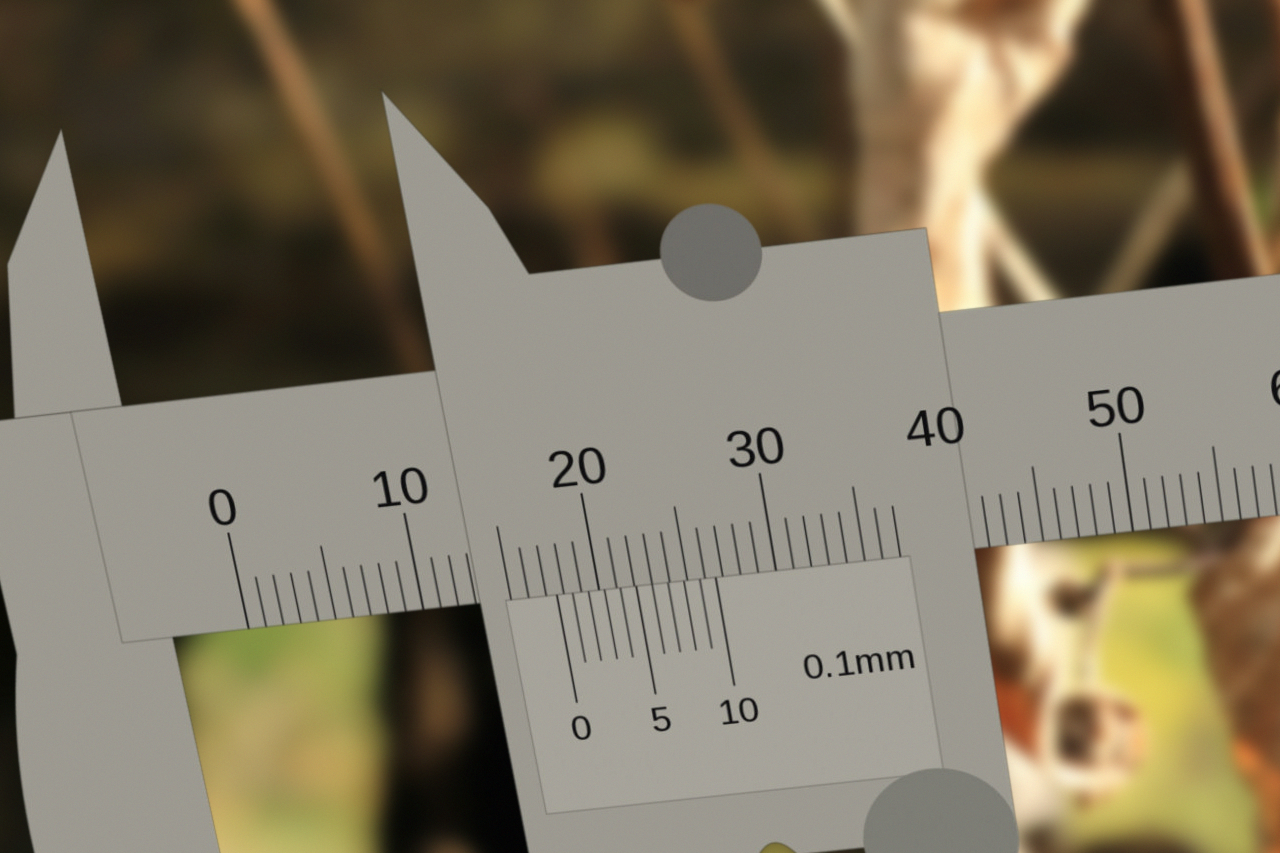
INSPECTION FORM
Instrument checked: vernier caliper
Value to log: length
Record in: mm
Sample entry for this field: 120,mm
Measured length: 17.6,mm
